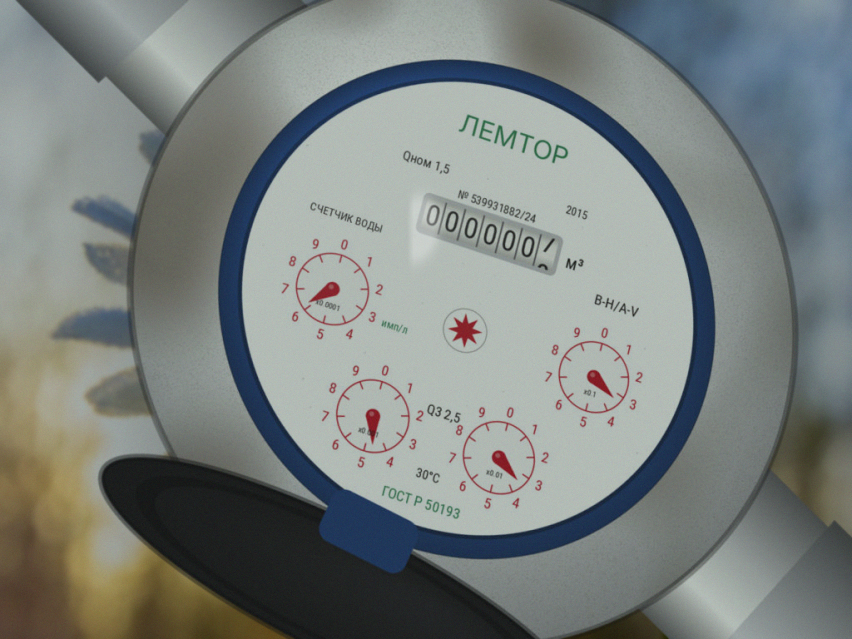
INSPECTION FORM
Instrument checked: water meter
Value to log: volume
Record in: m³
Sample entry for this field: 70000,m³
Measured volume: 7.3346,m³
